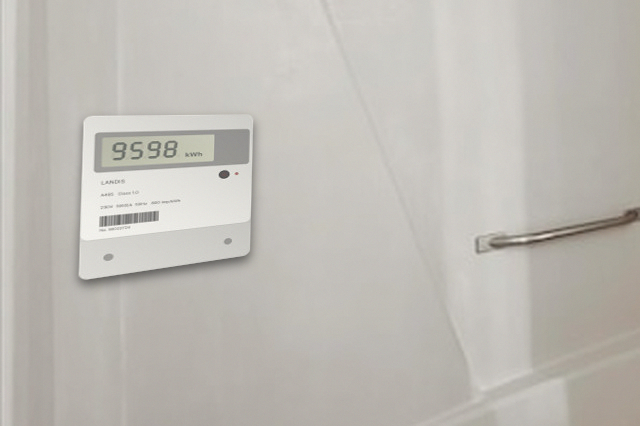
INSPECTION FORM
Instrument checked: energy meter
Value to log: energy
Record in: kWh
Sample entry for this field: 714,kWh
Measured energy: 9598,kWh
